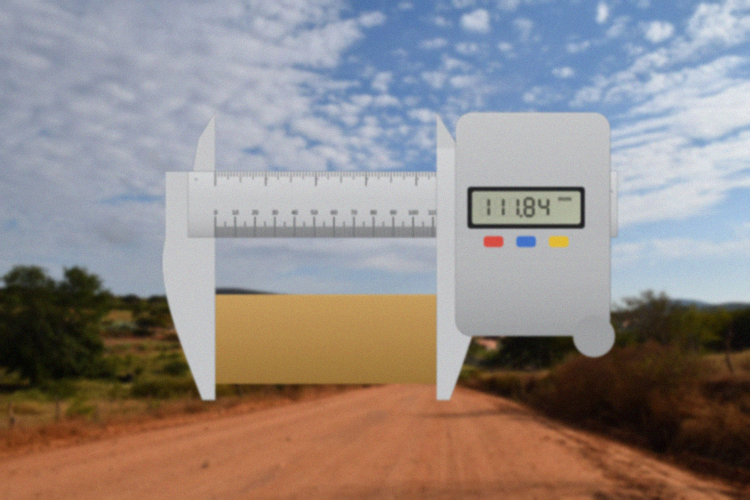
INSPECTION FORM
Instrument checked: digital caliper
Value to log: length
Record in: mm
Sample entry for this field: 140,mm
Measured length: 111.84,mm
